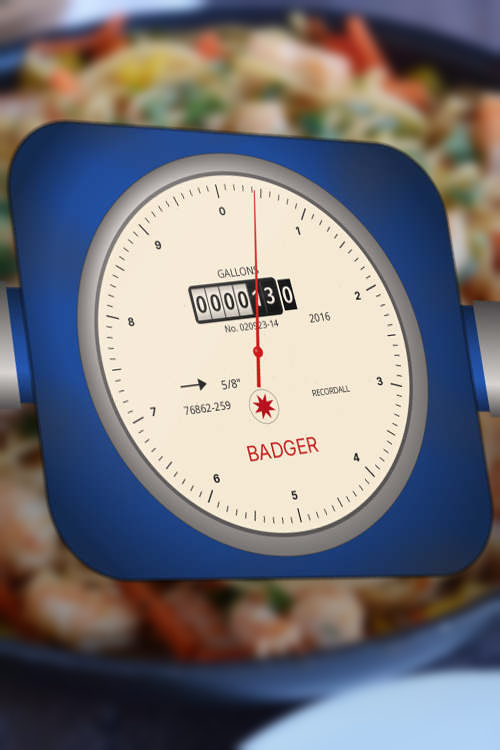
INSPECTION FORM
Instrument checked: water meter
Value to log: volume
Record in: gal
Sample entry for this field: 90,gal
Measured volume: 130.4,gal
